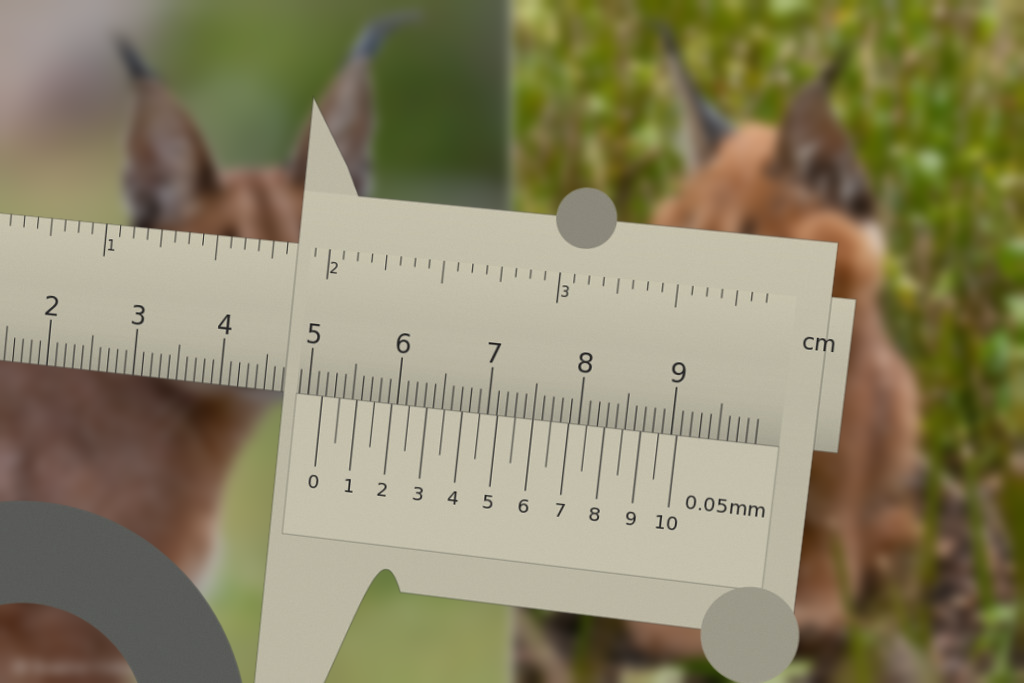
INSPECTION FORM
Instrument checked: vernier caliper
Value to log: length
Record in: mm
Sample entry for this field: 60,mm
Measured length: 51.6,mm
